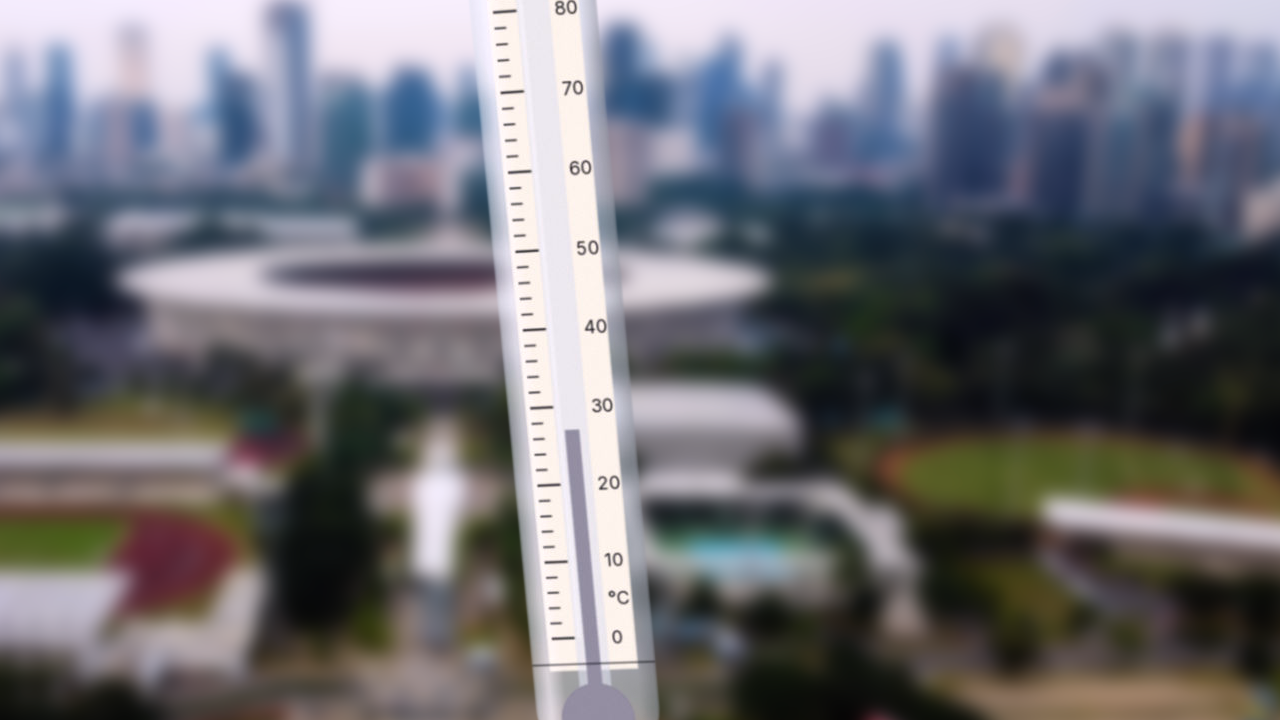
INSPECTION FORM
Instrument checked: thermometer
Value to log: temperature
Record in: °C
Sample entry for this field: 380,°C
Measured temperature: 27,°C
